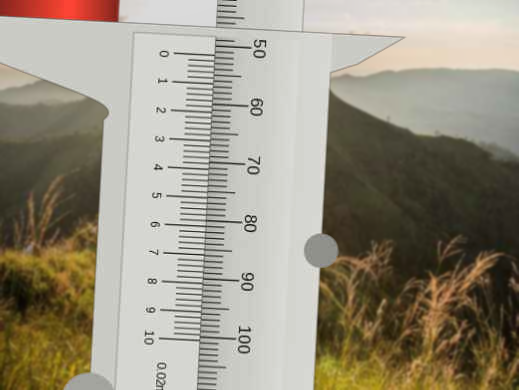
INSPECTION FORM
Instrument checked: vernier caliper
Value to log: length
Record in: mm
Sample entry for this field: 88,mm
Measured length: 51.6,mm
